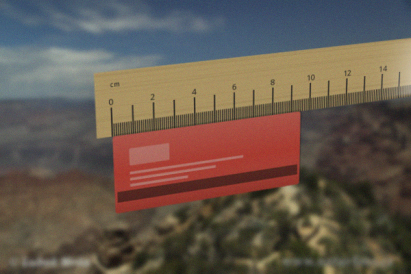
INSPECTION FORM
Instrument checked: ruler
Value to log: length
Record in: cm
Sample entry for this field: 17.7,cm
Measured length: 9.5,cm
